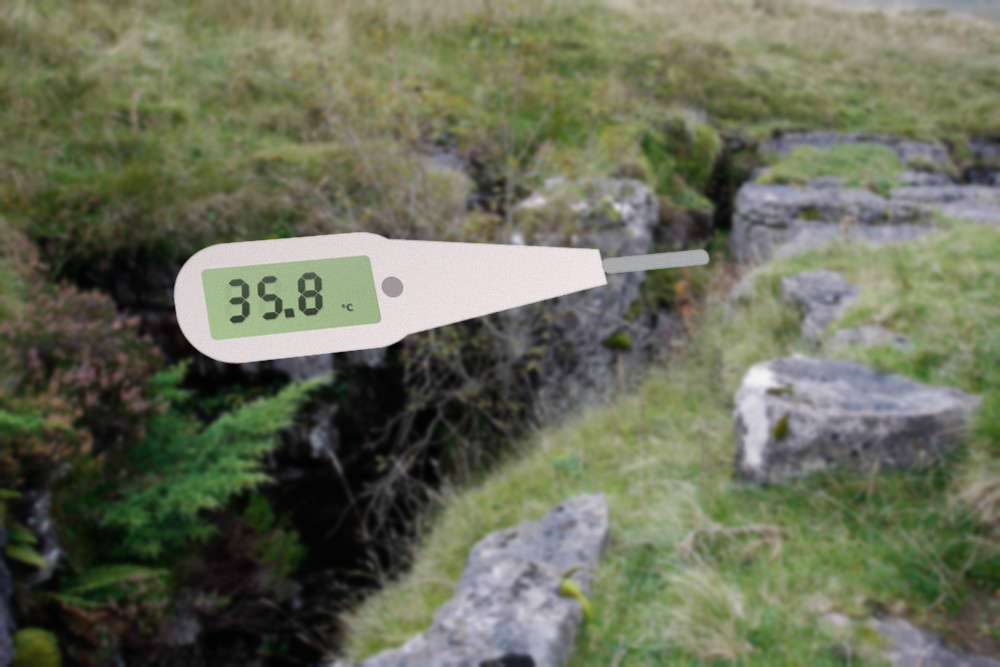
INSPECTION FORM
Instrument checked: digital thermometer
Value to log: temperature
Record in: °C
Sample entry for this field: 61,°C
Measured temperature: 35.8,°C
